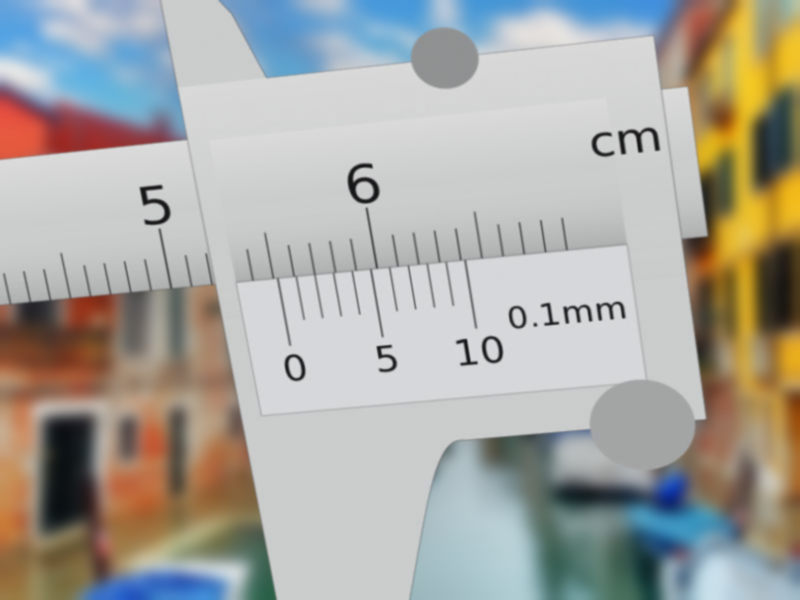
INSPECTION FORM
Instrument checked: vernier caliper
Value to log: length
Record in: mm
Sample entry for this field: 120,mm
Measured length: 55.2,mm
